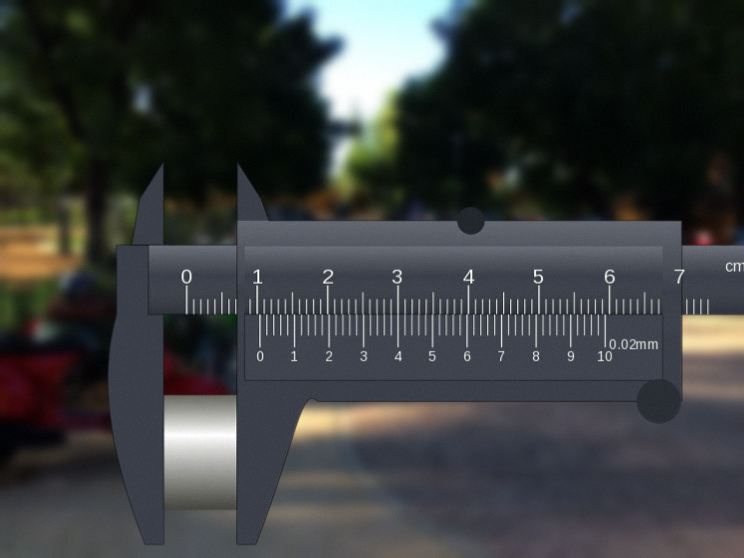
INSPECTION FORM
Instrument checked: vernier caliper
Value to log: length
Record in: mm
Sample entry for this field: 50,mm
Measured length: 10.4,mm
